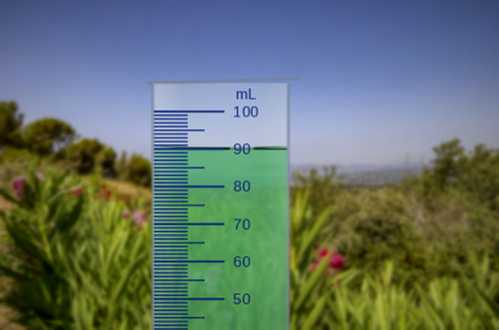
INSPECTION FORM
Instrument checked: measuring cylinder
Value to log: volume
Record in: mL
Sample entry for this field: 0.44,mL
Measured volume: 90,mL
